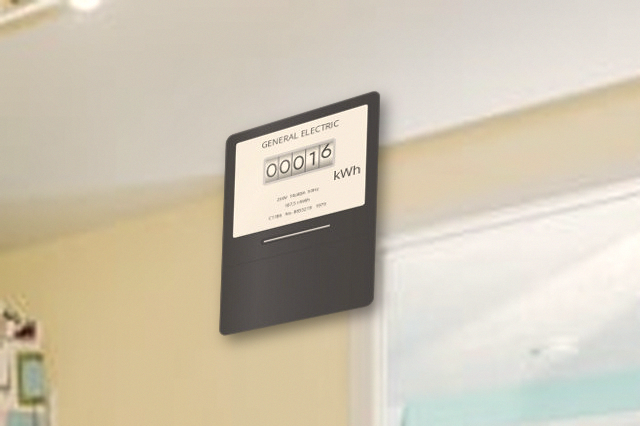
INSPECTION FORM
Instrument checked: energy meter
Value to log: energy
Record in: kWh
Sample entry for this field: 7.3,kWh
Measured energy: 16,kWh
